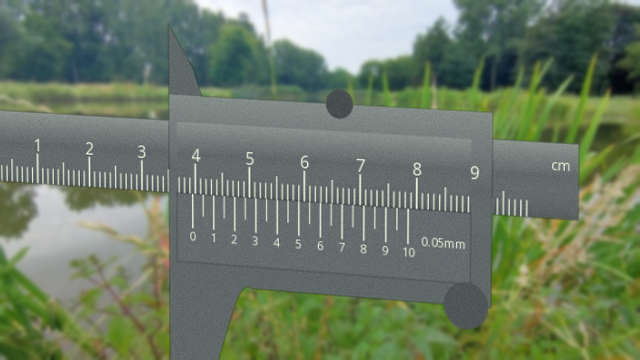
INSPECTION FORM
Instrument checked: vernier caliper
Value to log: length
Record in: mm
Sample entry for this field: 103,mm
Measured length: 39.5,mm
